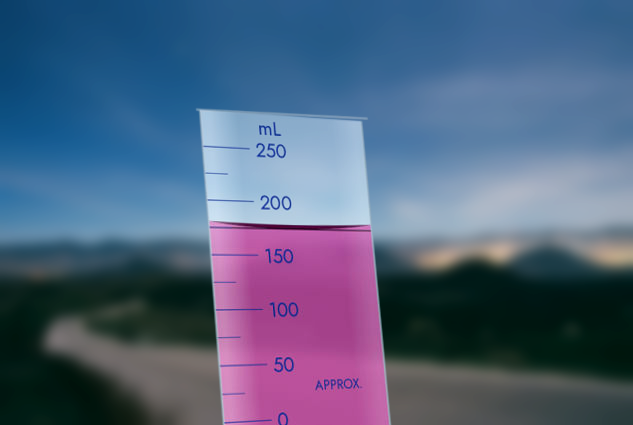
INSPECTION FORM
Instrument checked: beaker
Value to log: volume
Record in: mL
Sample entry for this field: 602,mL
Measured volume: 175,mL
